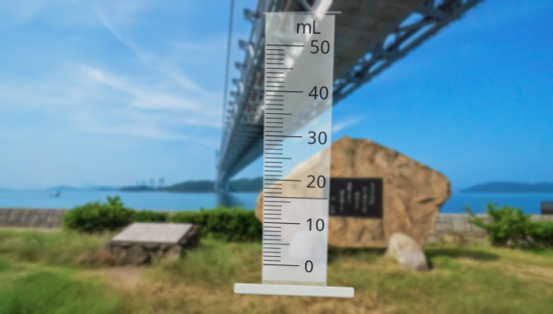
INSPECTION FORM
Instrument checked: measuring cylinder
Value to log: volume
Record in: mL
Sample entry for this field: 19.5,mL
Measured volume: 16,mL
